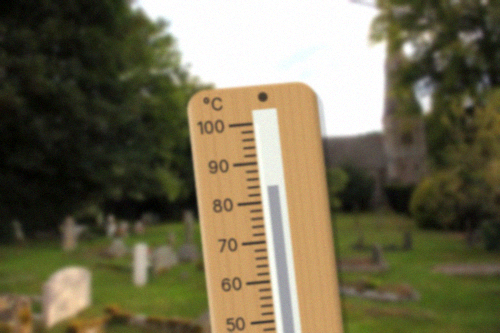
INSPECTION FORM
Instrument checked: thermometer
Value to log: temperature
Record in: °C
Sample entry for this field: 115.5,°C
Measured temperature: 84,°C
